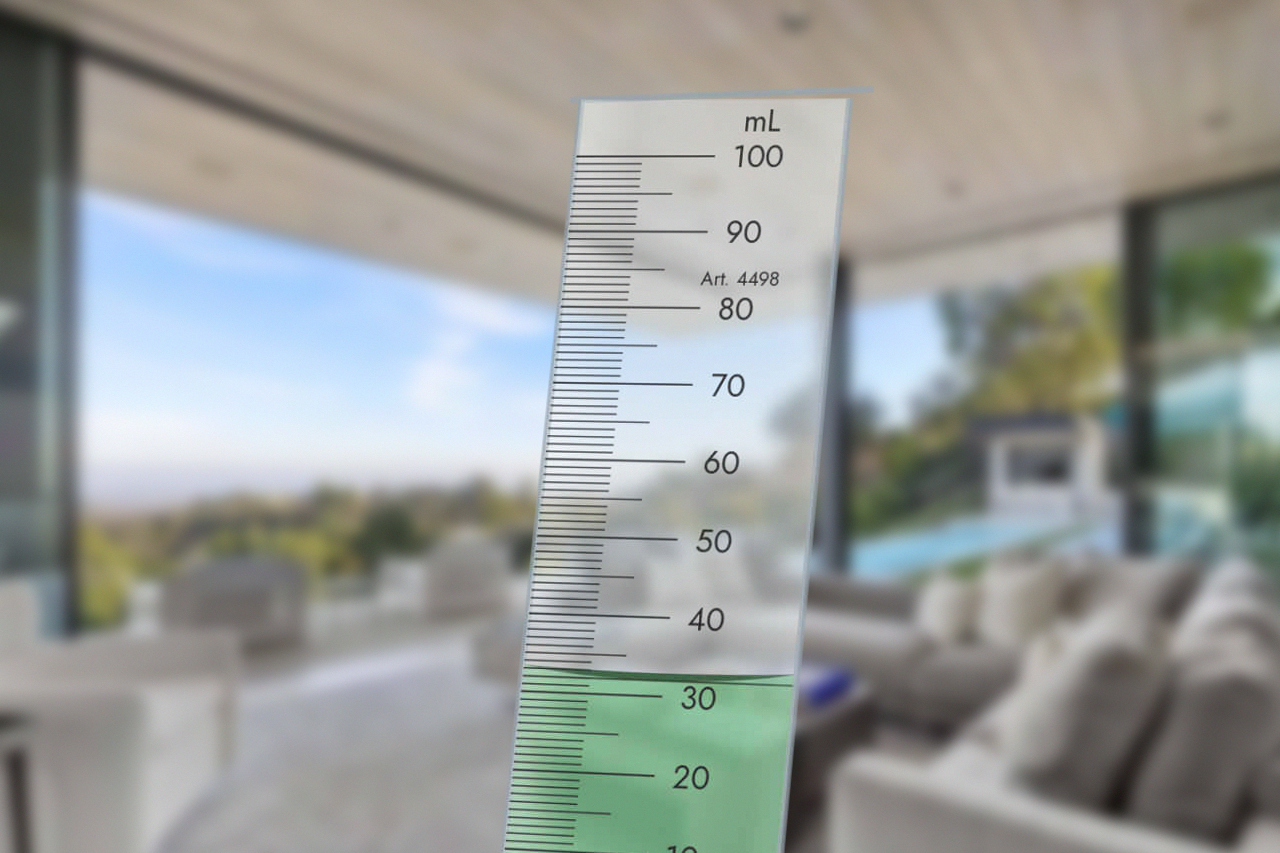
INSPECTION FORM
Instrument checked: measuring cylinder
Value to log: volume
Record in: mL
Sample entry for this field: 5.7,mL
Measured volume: 32,mL
